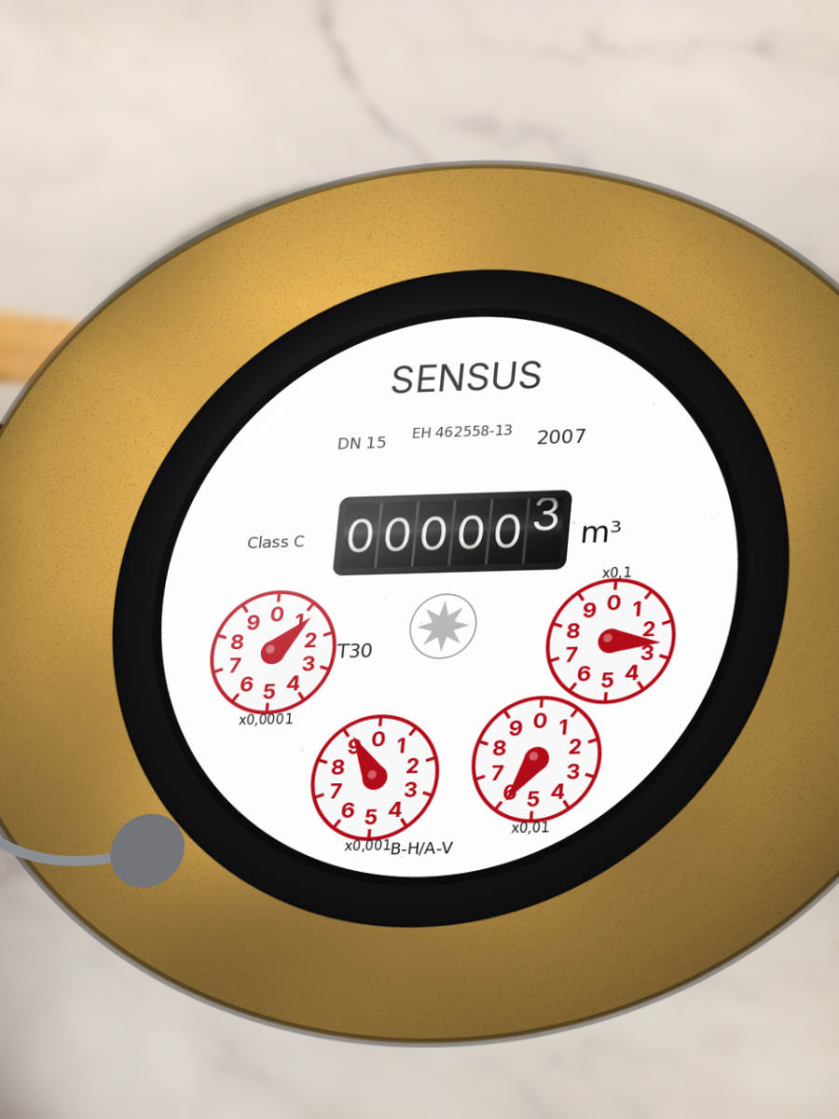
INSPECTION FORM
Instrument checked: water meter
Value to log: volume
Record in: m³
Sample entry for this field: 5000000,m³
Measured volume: 3.2591,m³
